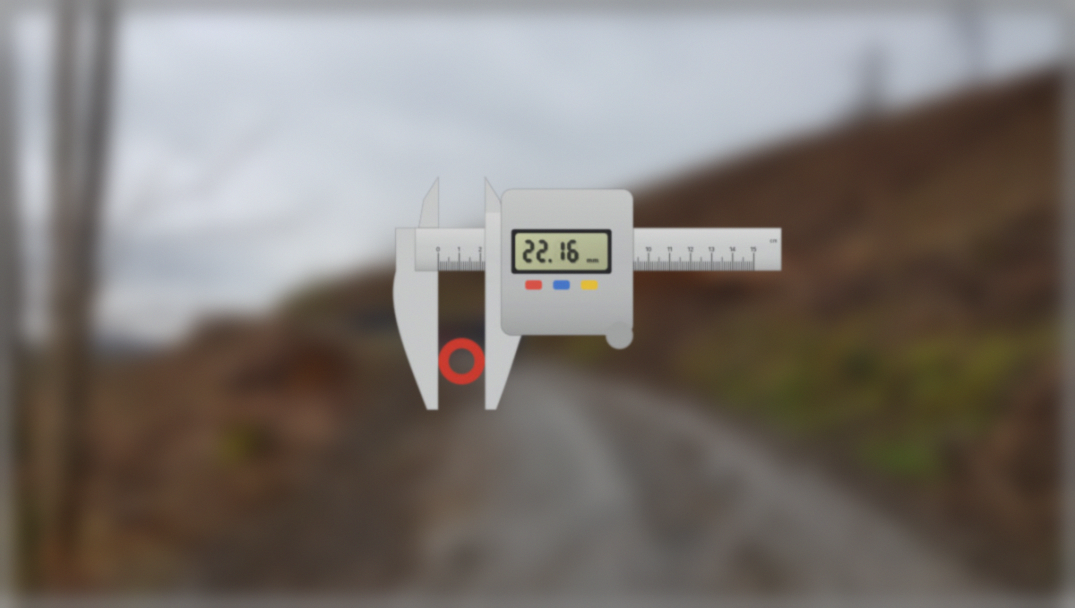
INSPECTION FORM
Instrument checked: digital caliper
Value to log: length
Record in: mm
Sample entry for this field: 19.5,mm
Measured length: 22.16,mm
